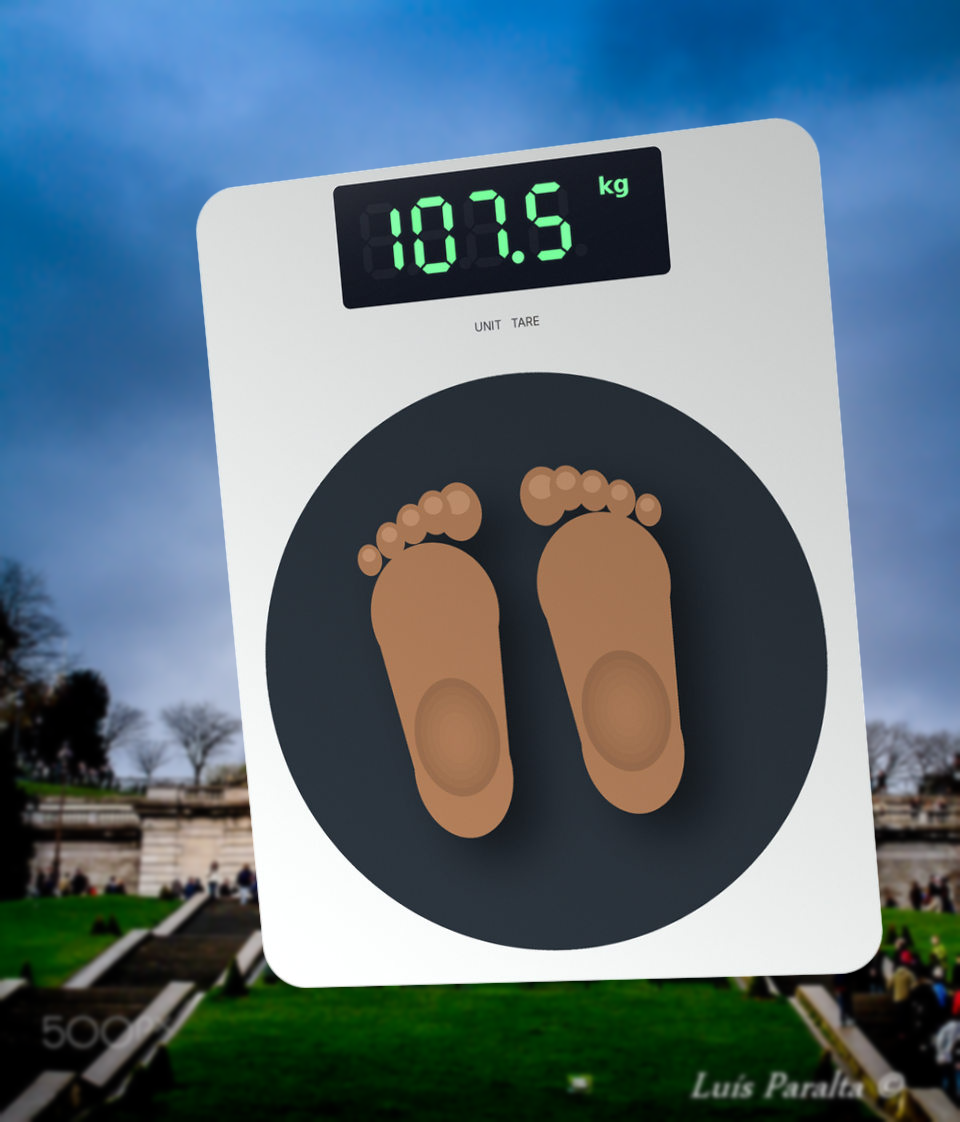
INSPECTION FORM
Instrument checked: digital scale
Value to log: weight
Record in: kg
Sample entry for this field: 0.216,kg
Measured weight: 107.5,kg
